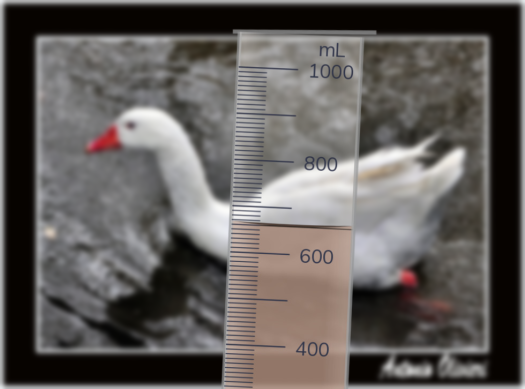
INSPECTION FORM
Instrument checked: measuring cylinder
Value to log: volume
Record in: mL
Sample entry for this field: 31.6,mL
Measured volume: 660,mL
